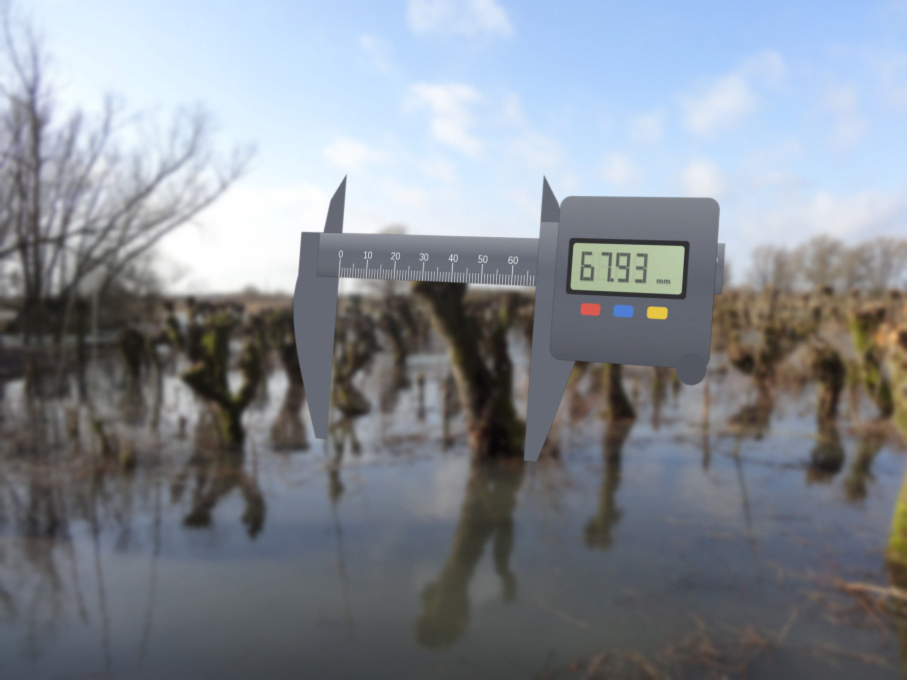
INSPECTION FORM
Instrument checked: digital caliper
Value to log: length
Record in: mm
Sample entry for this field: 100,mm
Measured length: 67.93,mm
